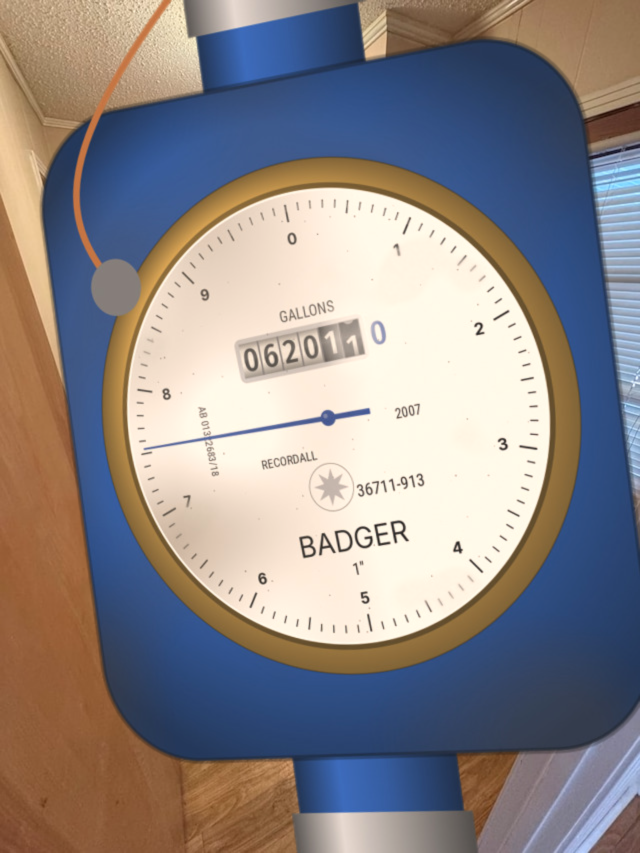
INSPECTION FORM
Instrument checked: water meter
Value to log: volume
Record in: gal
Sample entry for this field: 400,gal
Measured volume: 620107.5,gal
